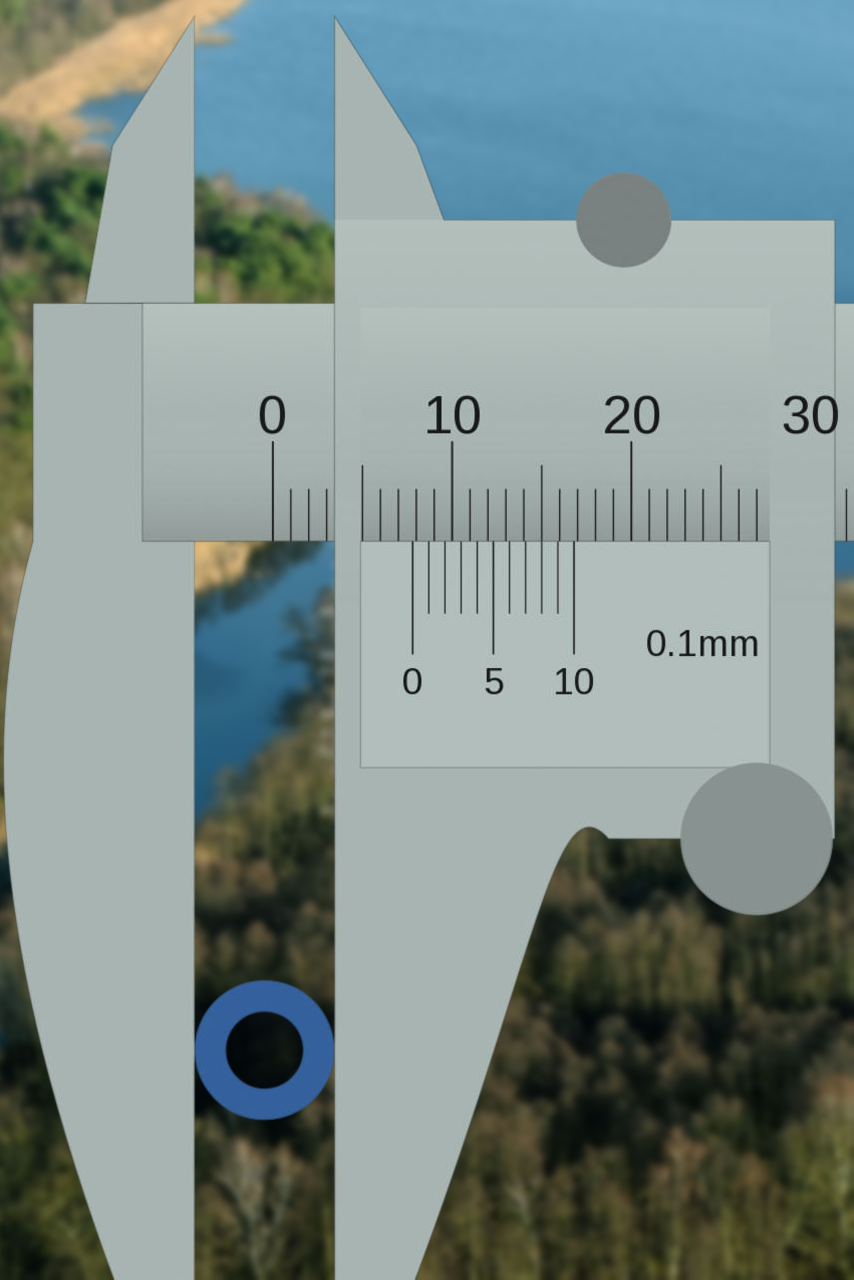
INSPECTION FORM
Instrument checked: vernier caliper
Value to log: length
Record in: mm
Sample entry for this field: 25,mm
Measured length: 7.8,mm
